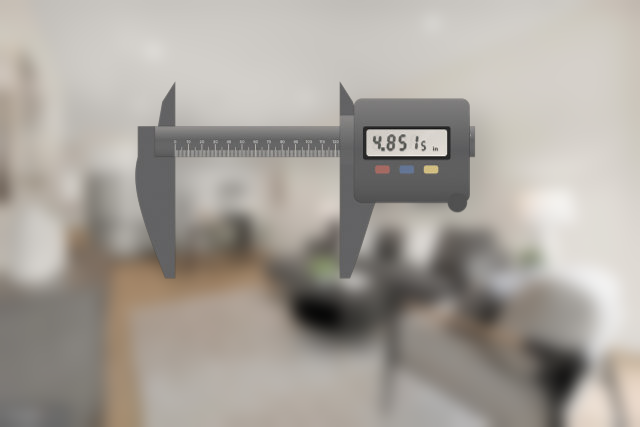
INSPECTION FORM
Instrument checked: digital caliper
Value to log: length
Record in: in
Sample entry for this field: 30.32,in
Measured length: 4.8515,in
